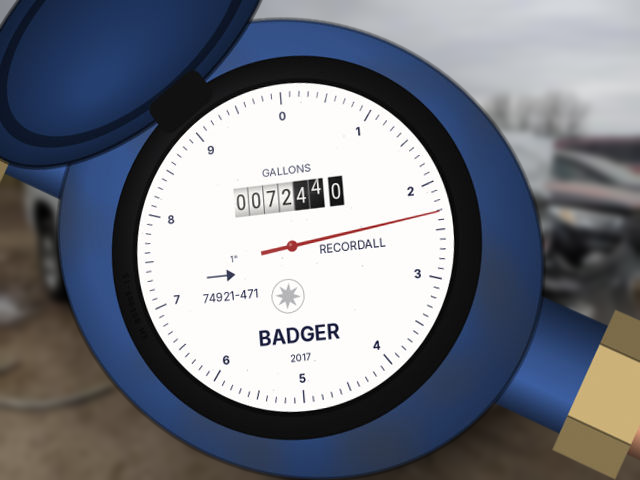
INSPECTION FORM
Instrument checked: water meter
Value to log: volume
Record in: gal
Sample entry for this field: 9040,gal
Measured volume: 72442.3,gal
